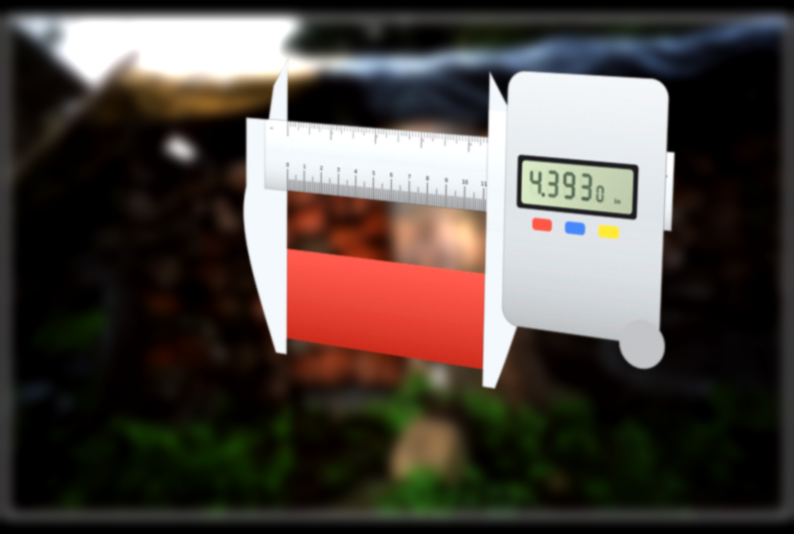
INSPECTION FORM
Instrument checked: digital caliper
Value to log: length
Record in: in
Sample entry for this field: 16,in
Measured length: 4.3930,in
